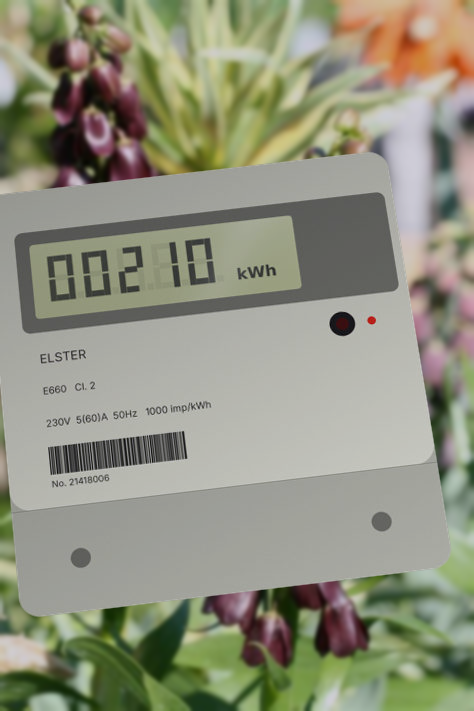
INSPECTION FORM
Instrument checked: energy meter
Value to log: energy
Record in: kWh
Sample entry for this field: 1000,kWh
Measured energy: 210,kWh
